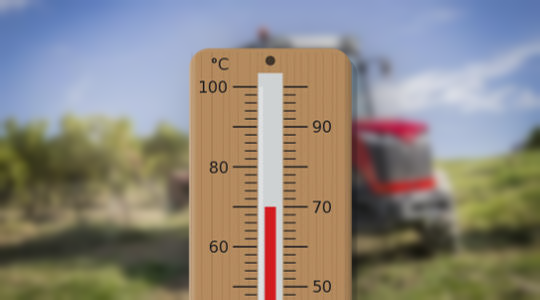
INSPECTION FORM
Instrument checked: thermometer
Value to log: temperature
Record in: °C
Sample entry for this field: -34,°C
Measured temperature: 70,°C
